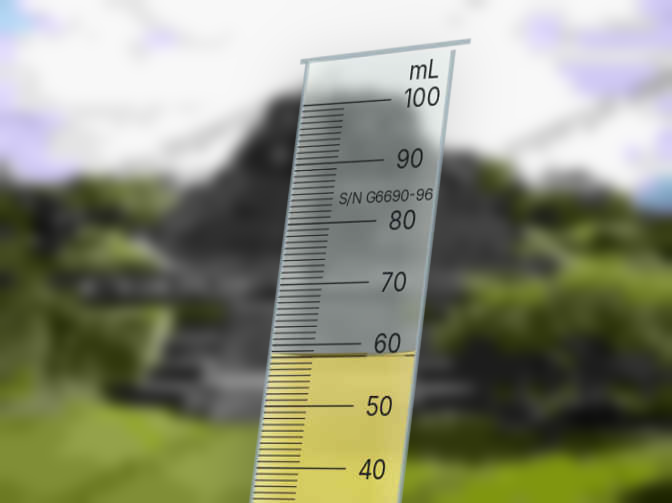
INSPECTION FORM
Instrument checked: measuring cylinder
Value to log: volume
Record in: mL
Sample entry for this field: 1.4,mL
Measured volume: 58,mL
